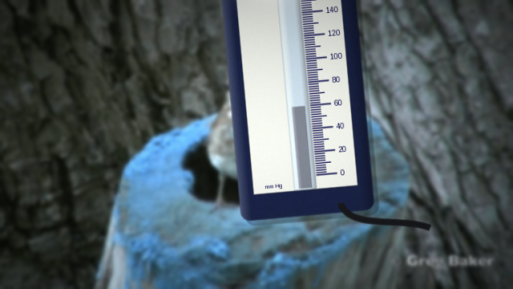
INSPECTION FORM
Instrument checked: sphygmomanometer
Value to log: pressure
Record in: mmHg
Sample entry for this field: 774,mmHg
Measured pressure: 60,mmHg
